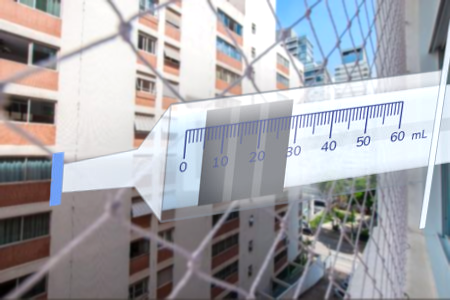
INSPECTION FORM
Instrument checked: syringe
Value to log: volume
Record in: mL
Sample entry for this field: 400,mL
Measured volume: 5,mL
